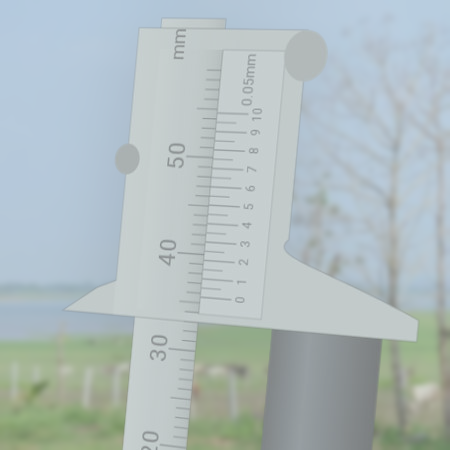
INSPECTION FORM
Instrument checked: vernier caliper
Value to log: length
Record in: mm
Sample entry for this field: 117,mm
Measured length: 35.6,mm
